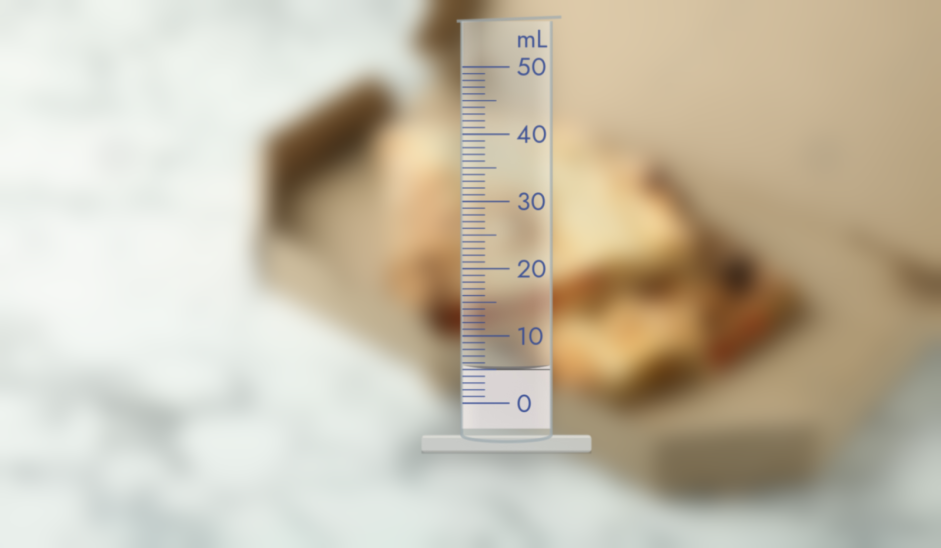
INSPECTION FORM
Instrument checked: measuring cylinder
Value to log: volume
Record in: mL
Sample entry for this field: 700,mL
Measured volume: 5,mL
